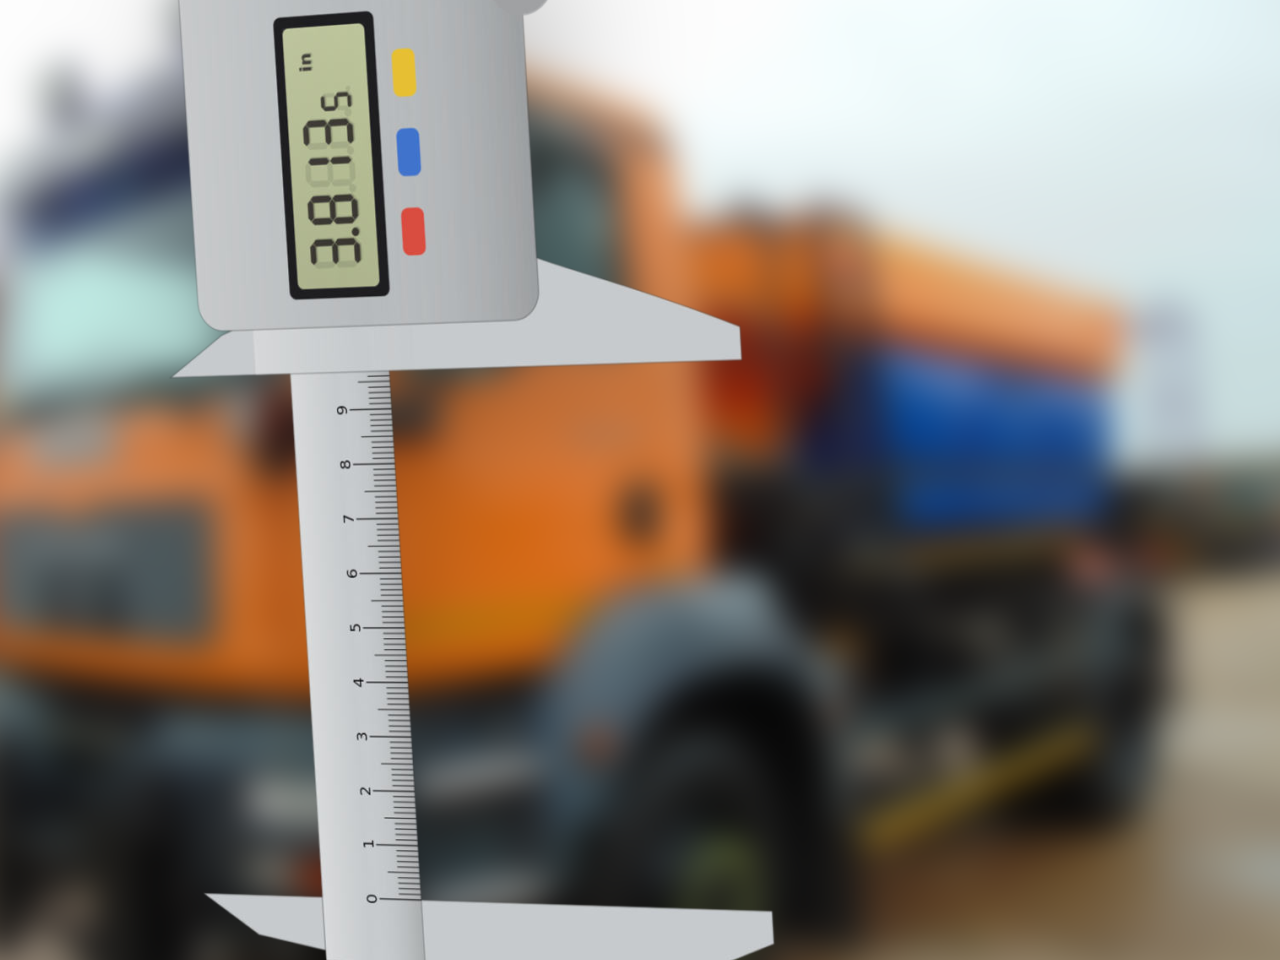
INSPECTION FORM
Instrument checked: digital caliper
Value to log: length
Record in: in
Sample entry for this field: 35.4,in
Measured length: 3.8135,in
